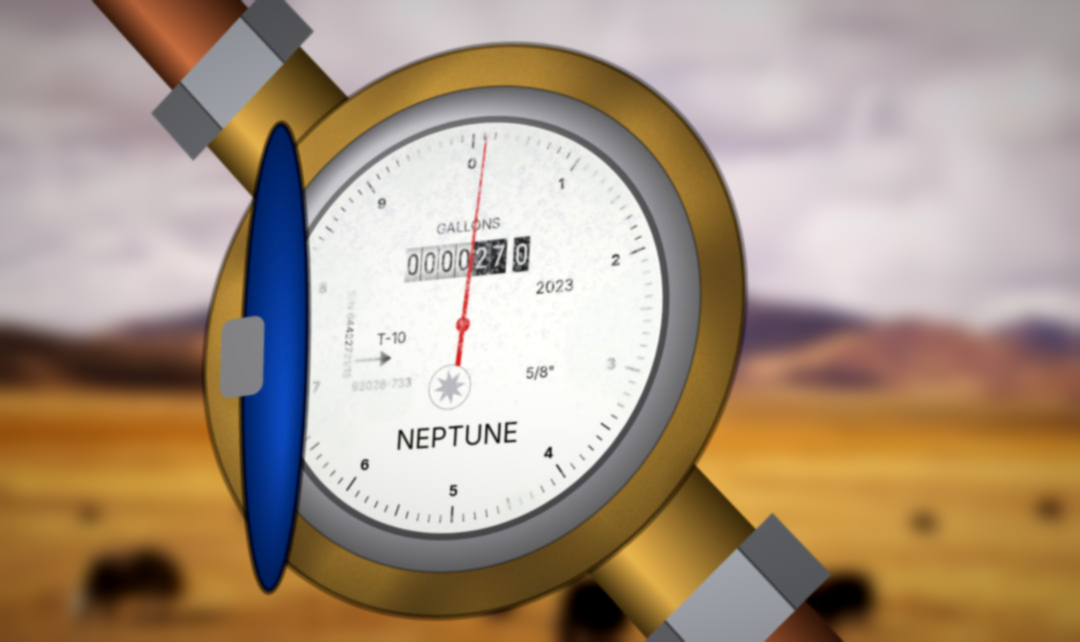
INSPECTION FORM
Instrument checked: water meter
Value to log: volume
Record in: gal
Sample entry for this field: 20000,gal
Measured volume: 270.1,gal
